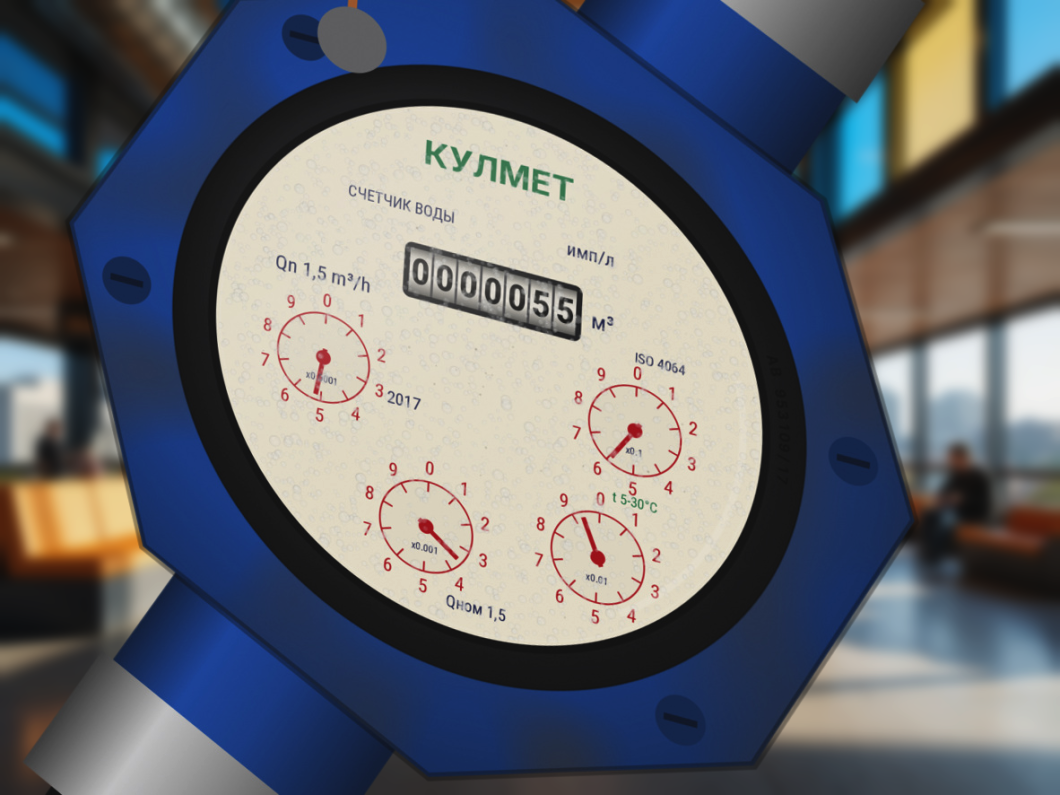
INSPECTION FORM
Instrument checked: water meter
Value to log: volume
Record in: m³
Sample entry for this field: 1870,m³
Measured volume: 55.5935,m³
